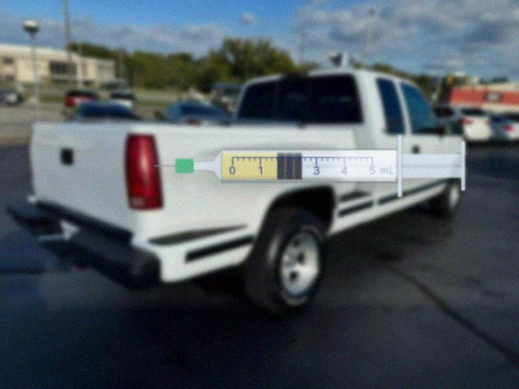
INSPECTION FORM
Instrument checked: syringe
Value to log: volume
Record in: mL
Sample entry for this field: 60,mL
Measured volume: 1.6,mL
